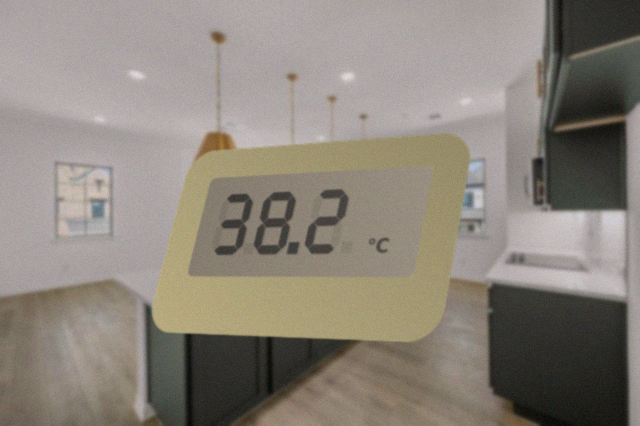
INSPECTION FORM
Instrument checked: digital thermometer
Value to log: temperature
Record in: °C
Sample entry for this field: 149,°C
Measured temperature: 38.2,°C
